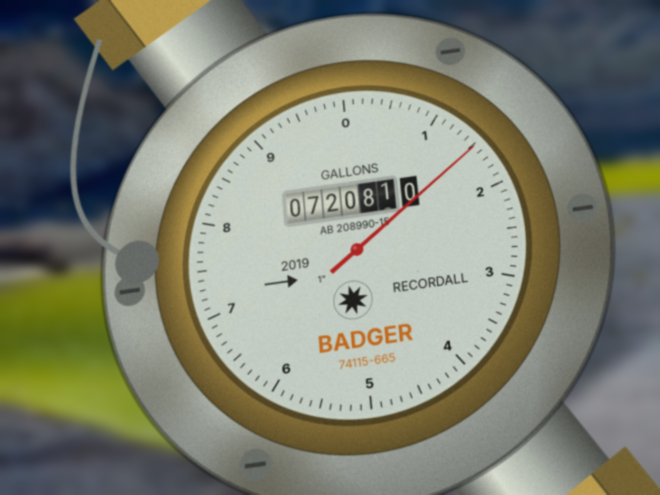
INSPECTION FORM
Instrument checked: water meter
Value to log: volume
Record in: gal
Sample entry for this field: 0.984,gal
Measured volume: 720811.5,gal
